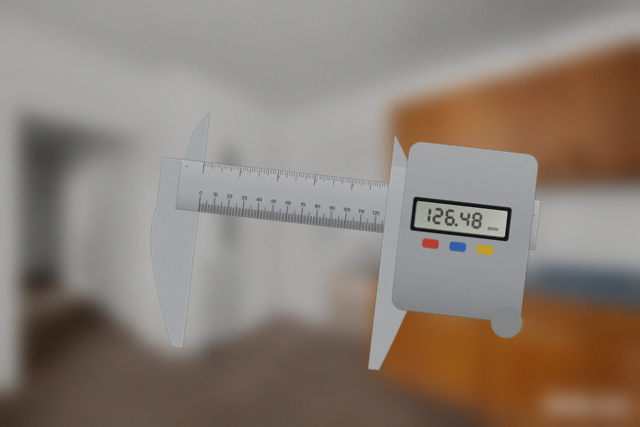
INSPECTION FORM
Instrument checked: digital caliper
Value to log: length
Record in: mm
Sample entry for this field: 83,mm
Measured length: 126.48,mm
